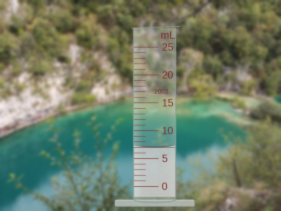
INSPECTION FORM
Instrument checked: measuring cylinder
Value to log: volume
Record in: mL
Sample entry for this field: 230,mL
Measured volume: 7,mL
